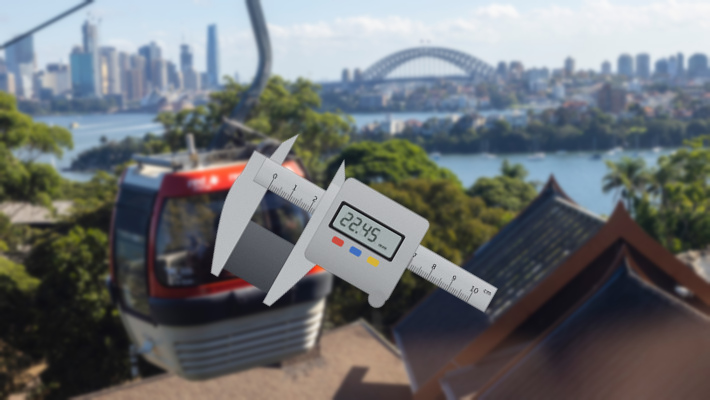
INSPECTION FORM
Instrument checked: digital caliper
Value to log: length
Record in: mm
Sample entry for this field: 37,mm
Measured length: 22.45,mm
